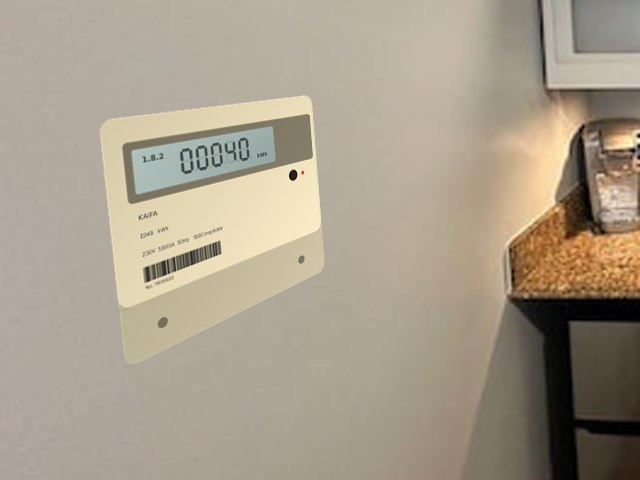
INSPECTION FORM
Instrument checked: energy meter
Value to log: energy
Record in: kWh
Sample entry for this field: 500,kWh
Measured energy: 40,kWh
